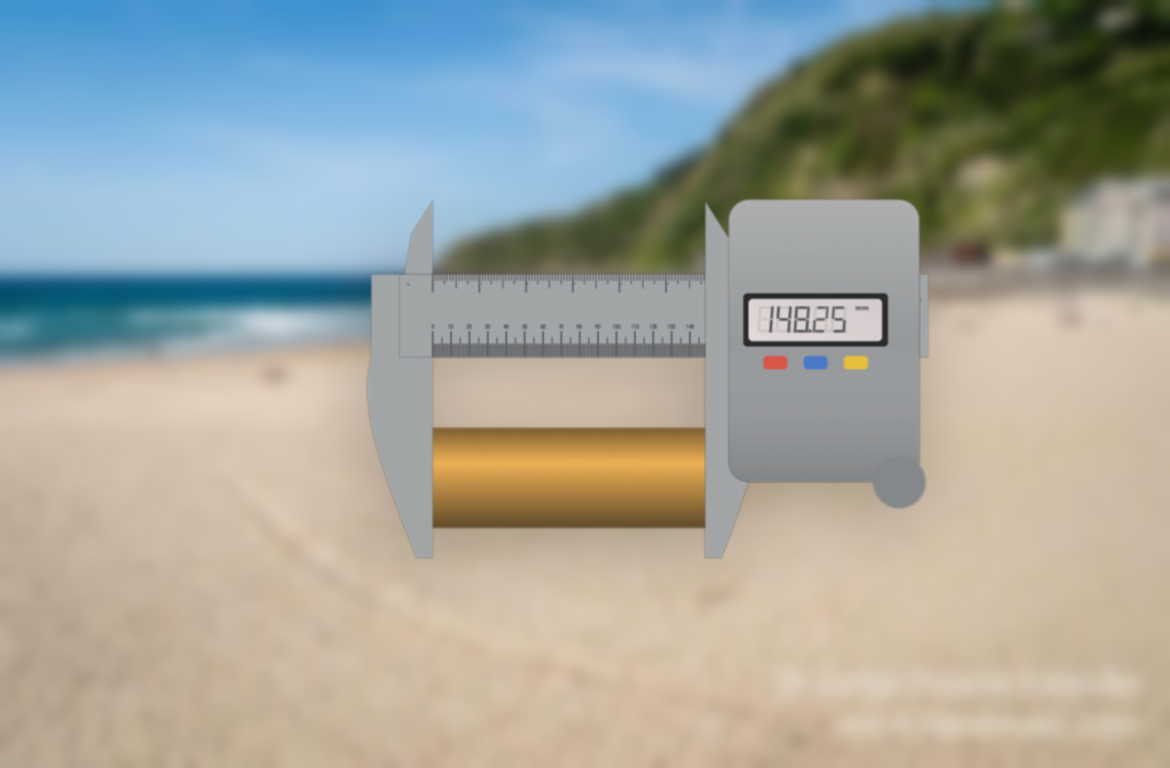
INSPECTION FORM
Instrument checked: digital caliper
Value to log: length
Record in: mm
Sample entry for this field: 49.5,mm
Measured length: 148.25,mm
